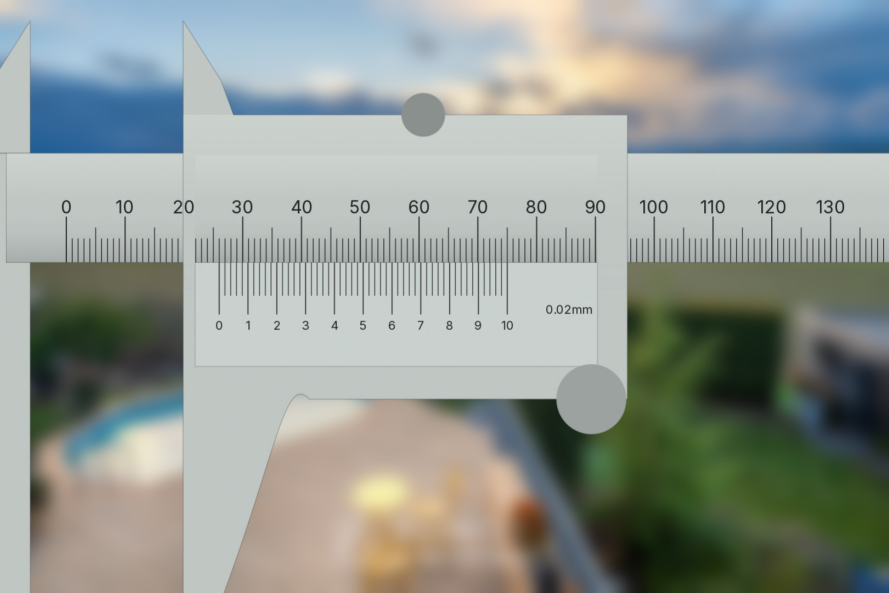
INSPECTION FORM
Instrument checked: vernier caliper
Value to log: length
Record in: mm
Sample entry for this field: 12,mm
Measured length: 26.0,mm
